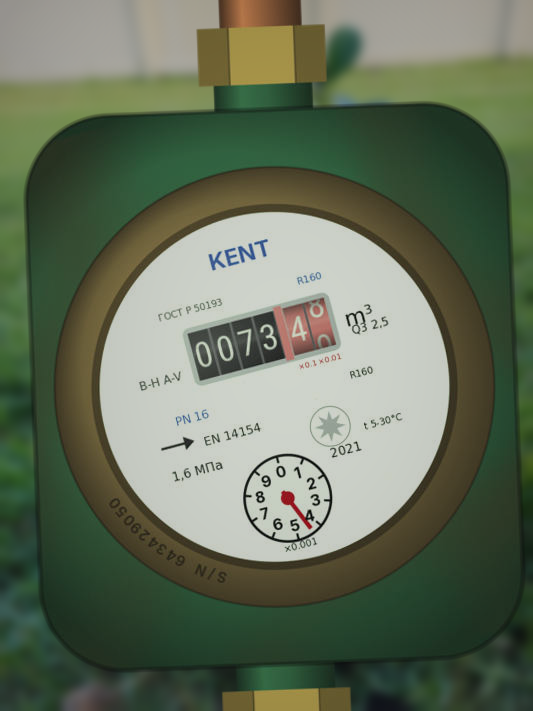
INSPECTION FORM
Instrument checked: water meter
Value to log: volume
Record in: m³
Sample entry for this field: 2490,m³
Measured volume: 73.484,m³
